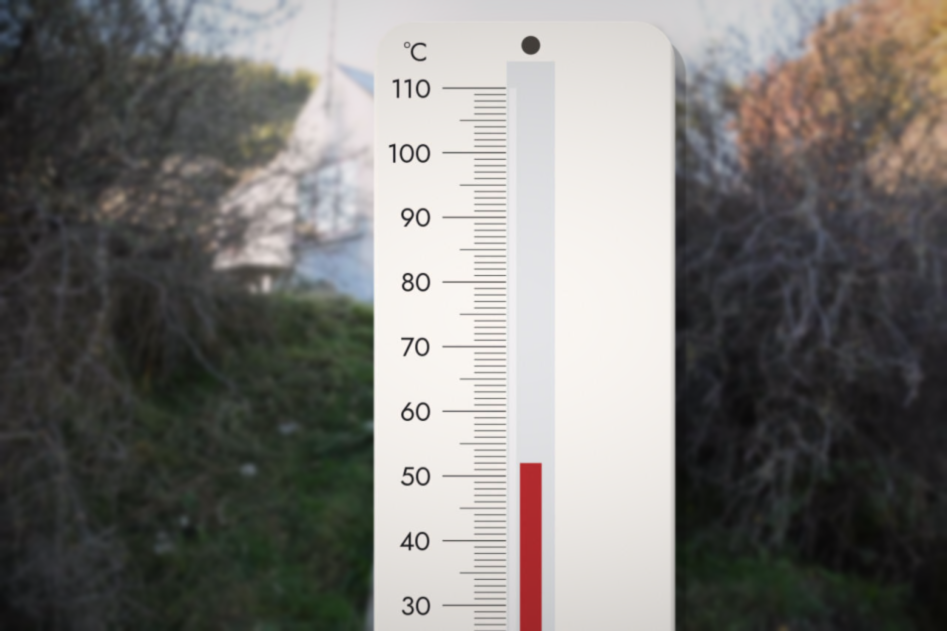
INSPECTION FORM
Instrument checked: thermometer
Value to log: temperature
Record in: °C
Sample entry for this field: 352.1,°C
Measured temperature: 52,°C
